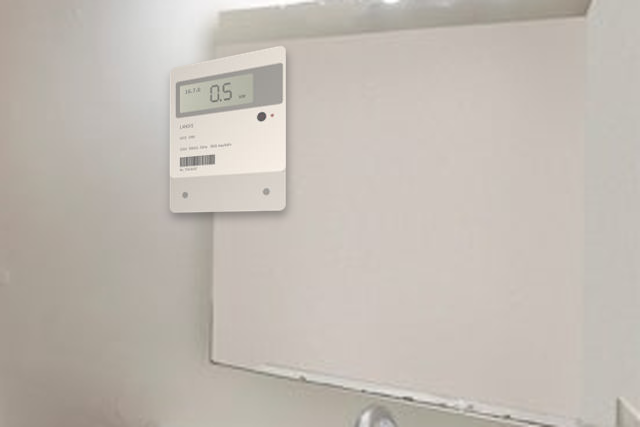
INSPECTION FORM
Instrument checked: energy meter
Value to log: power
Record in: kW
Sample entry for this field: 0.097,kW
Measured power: 0.5,kW
